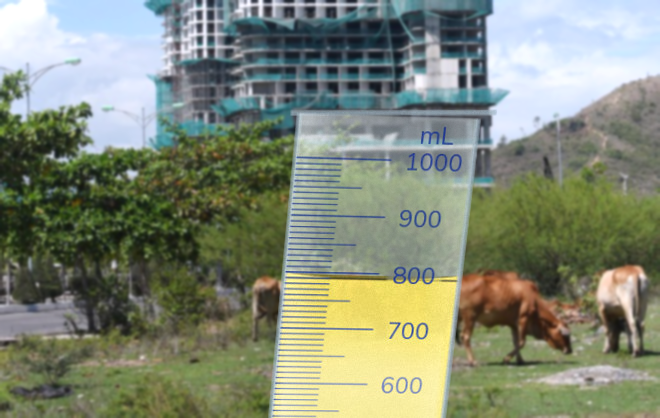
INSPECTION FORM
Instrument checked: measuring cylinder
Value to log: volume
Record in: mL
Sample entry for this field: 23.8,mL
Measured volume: 790,mL
